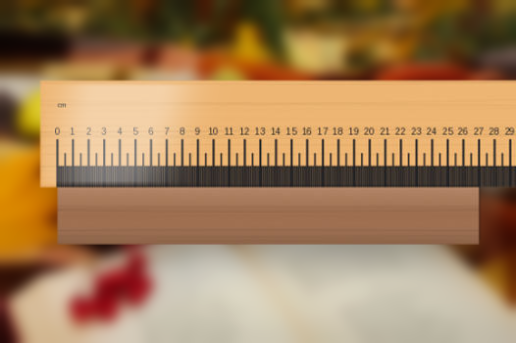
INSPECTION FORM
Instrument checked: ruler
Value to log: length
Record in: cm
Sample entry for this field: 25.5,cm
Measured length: 27,cm
